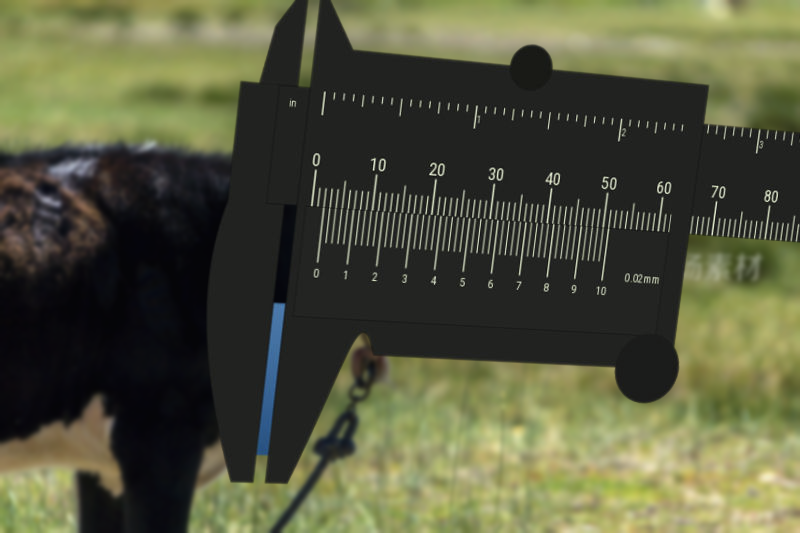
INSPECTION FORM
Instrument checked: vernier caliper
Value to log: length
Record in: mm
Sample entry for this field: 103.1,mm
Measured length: 2.0,mm
